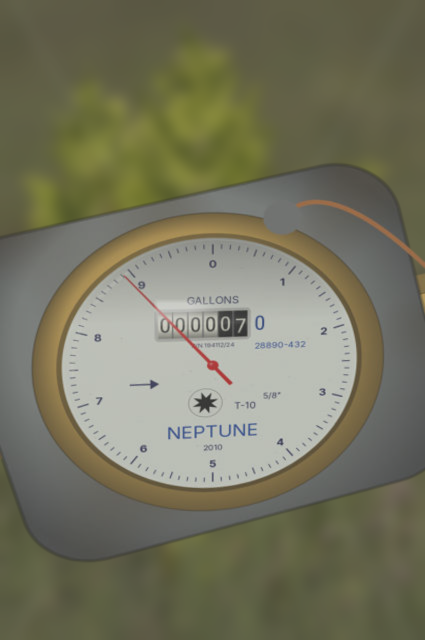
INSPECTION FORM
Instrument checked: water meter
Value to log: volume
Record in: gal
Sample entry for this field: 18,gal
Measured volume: 68.9,gal
